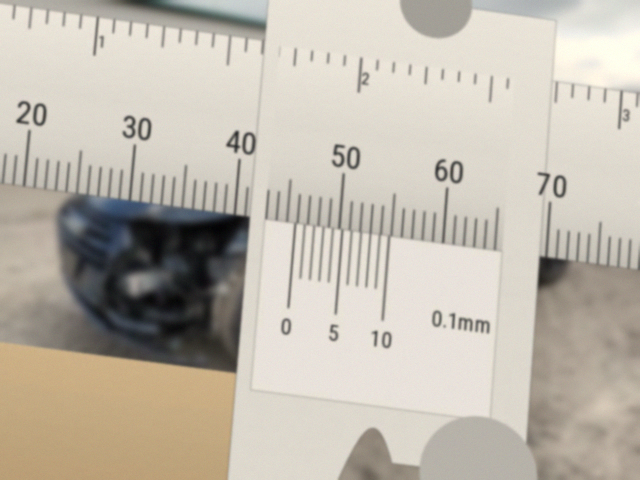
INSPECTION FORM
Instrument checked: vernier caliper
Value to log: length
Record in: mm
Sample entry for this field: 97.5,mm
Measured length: 45.8,mm
